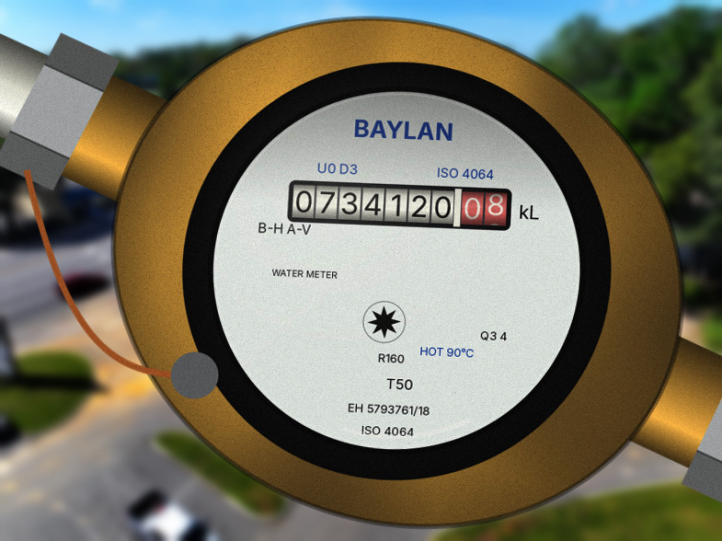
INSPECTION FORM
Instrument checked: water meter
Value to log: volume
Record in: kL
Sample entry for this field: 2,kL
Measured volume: 734120.08,kL
